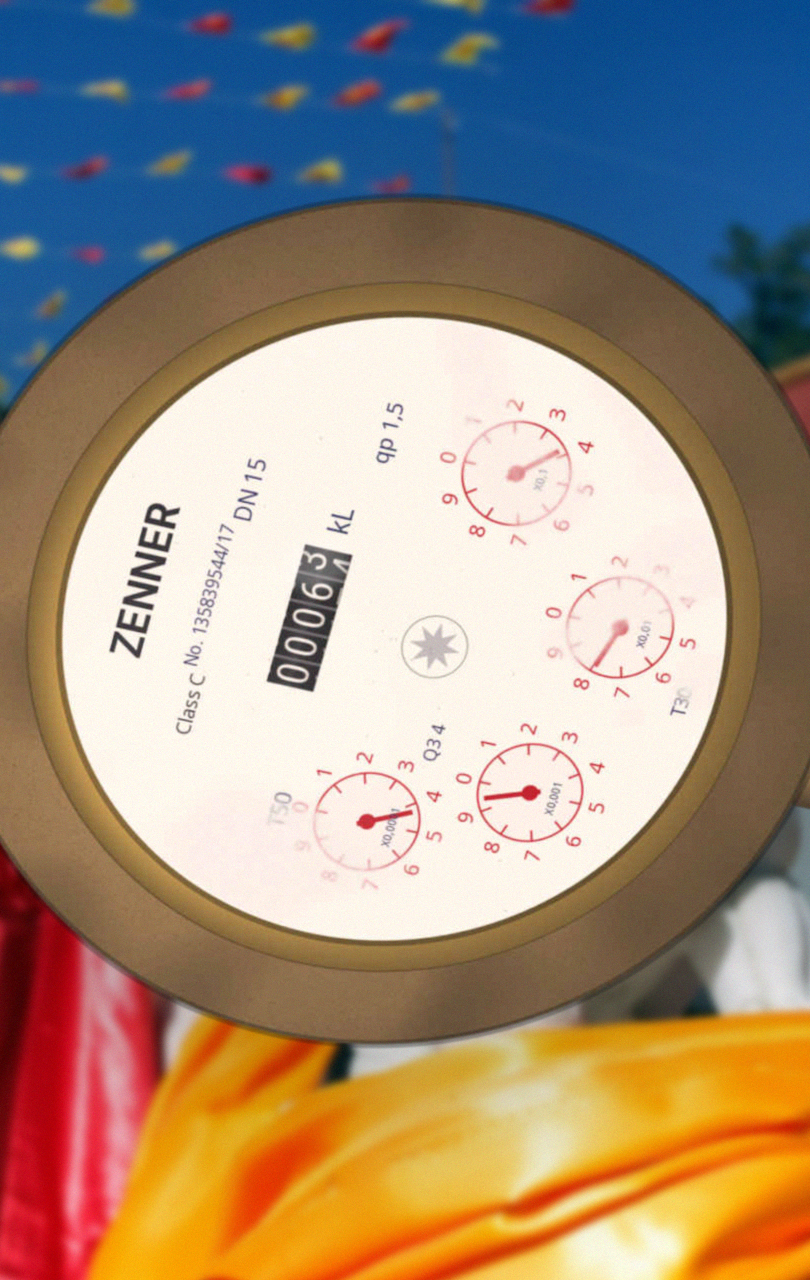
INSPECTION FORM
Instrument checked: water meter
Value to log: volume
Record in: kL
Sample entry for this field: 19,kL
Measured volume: 63.3794,kL
